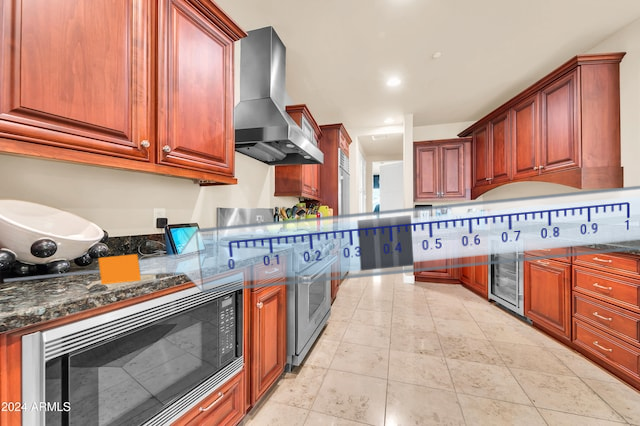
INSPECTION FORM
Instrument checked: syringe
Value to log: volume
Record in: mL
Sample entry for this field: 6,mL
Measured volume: 0.32,mL
